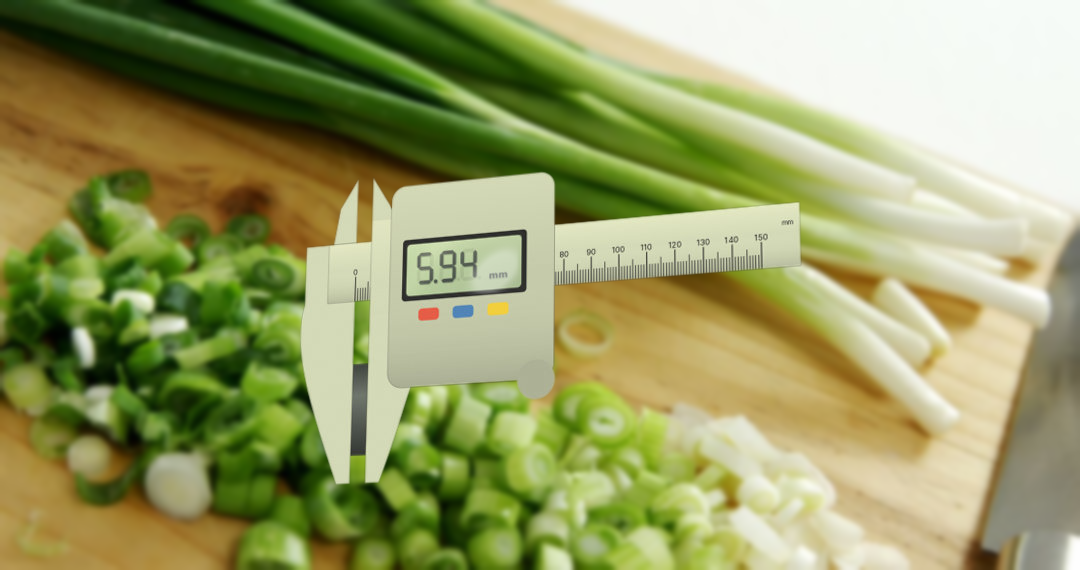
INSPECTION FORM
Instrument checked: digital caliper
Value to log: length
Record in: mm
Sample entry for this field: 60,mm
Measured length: 5.94,mm
